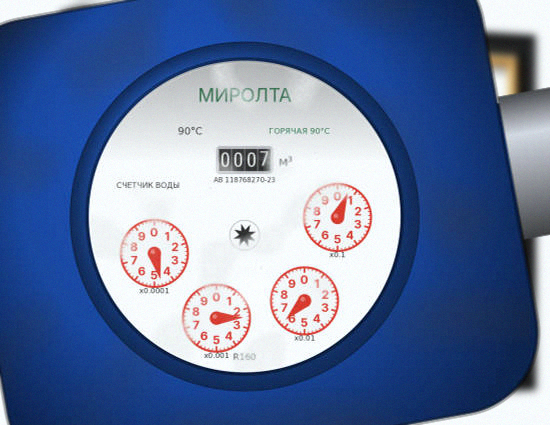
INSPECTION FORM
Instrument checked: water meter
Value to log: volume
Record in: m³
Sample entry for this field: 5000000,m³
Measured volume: 7.0624,m³
